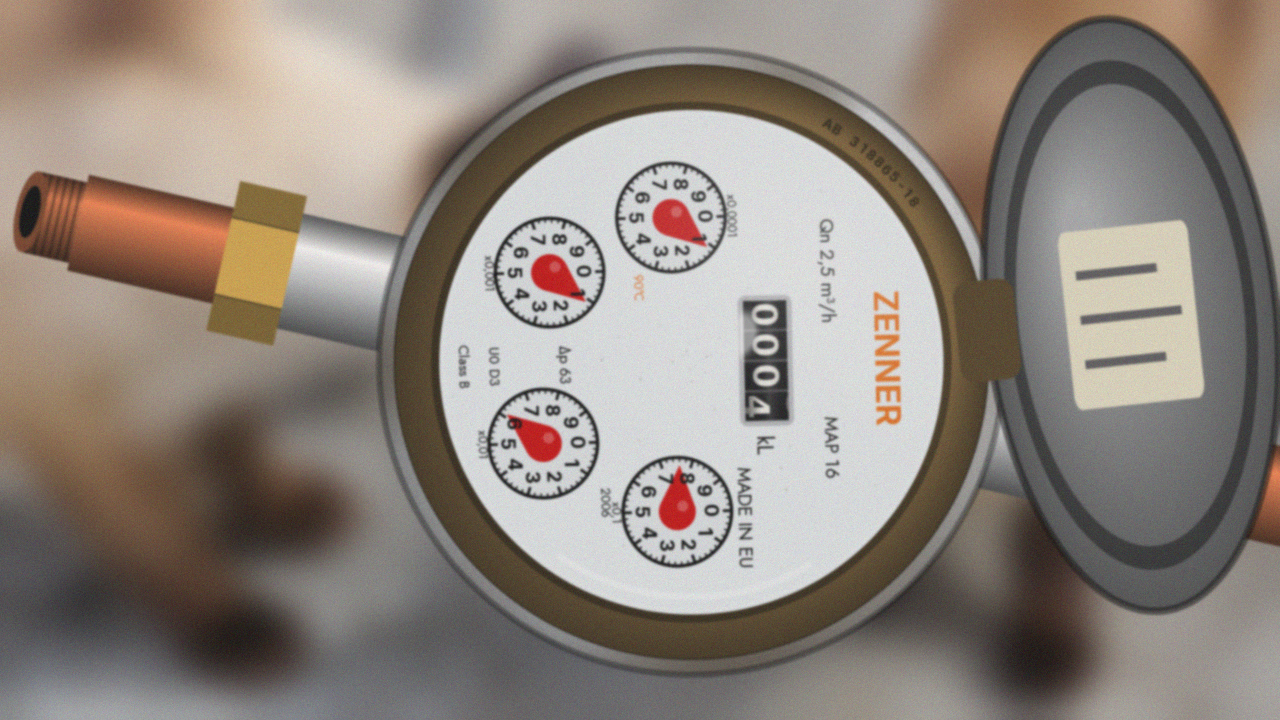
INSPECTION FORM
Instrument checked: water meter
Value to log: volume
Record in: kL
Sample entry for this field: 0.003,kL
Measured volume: 3.7611,kL
